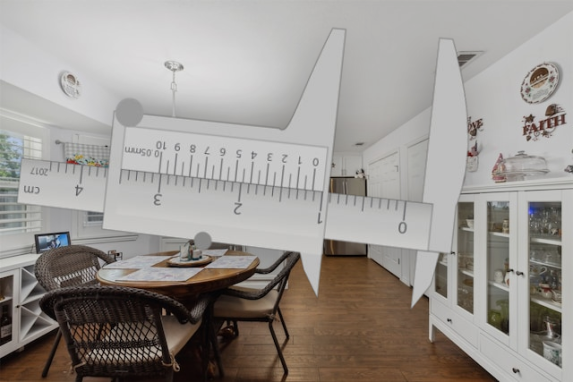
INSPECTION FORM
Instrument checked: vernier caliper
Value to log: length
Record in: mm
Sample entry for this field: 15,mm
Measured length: 11.2,mm
